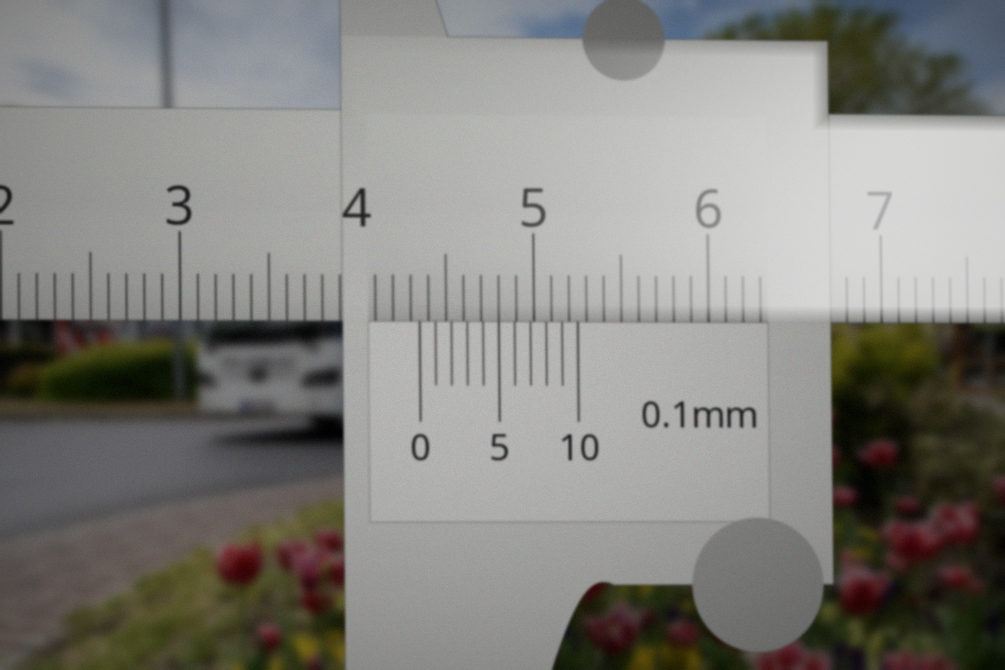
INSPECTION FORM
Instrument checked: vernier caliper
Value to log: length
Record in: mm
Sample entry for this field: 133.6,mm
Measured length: 43.5,mm
